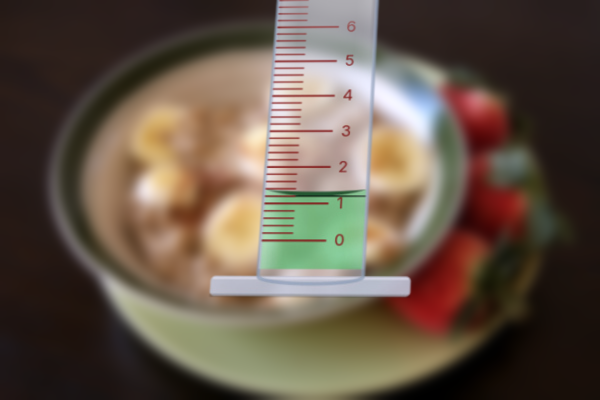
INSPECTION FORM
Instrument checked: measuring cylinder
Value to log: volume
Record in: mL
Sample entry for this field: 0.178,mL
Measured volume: 1.2,mL
